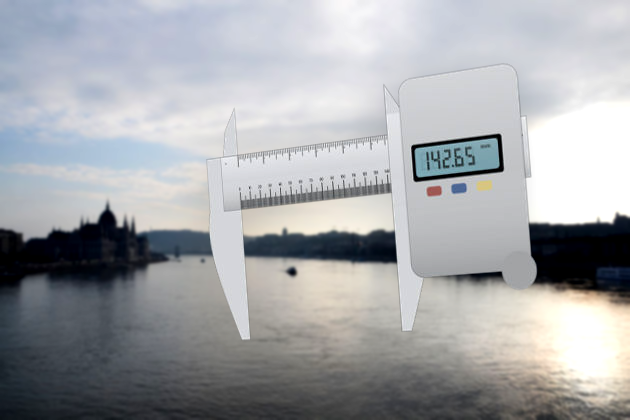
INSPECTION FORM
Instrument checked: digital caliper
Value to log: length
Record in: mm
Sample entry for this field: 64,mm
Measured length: 142.65,mm
